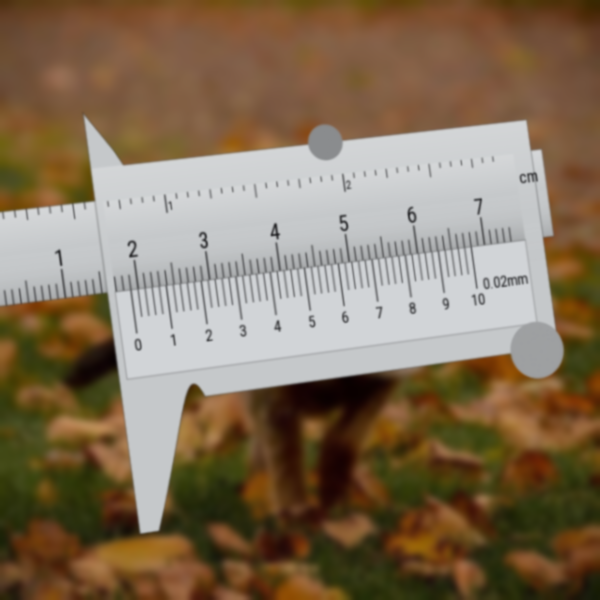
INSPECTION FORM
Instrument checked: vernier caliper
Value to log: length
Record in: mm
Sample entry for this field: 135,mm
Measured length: 19.0,mm
